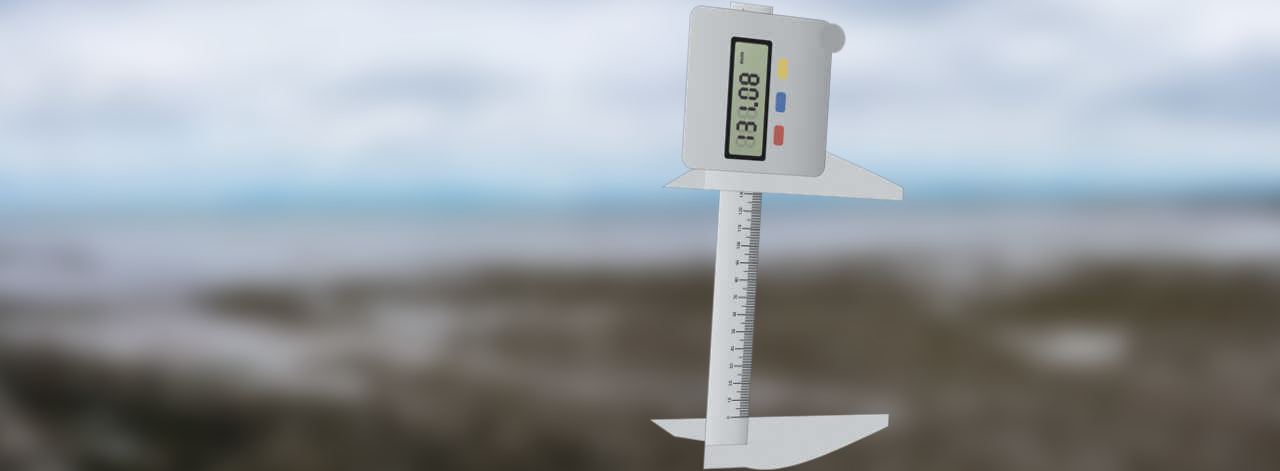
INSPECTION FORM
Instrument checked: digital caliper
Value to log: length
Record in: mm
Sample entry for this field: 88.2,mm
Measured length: 131.08,mm
